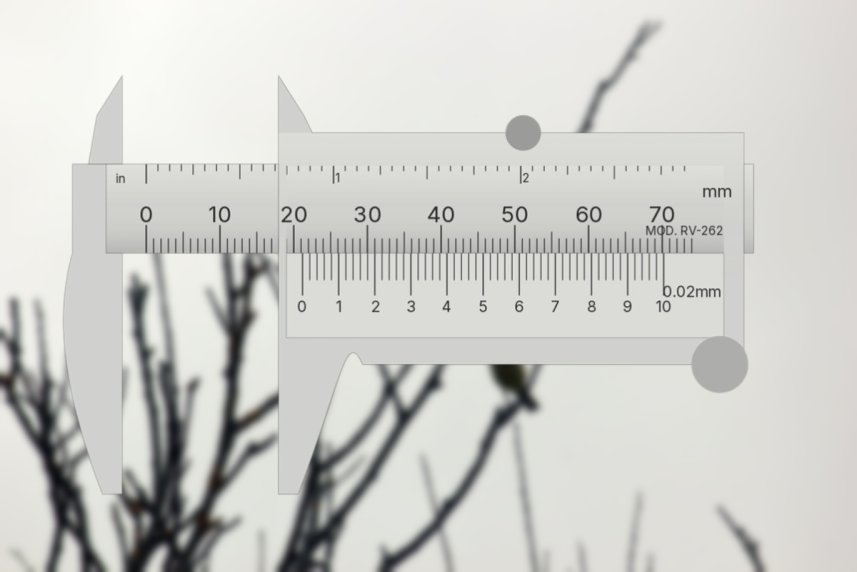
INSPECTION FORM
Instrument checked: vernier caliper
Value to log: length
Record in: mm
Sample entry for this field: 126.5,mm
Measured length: 21.2,mm
